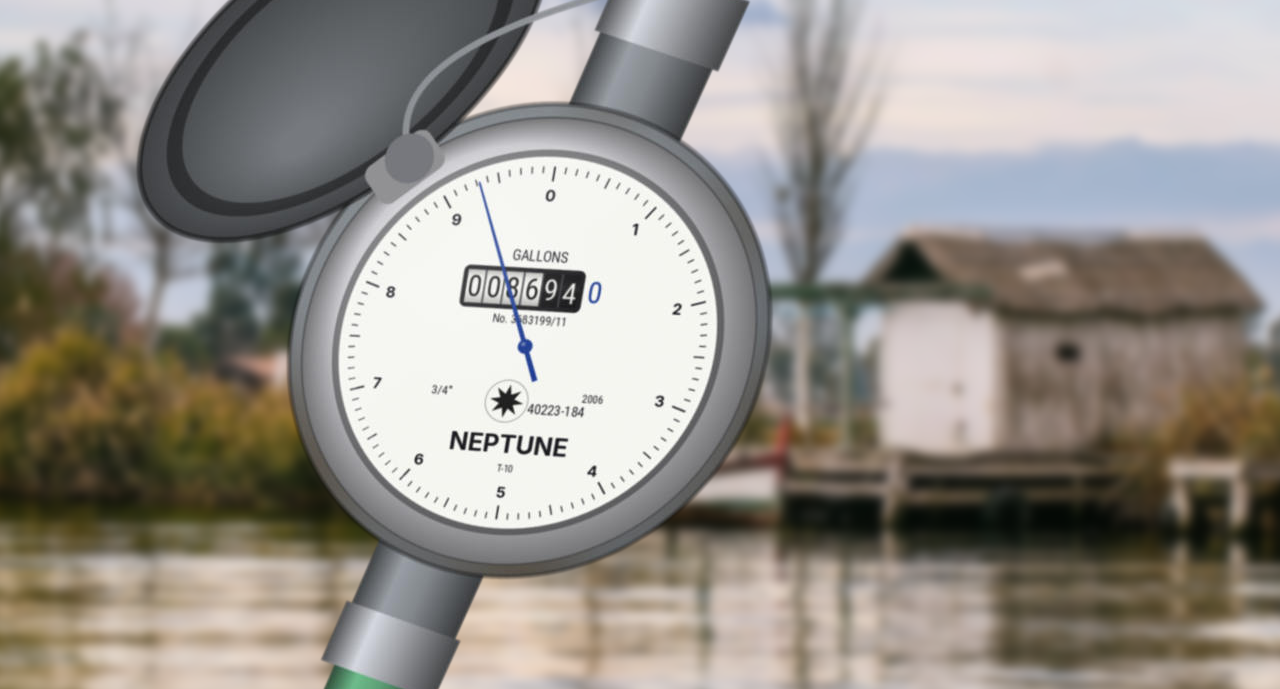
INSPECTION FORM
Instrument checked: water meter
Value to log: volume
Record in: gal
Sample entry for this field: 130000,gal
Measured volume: 86939.3,gal
